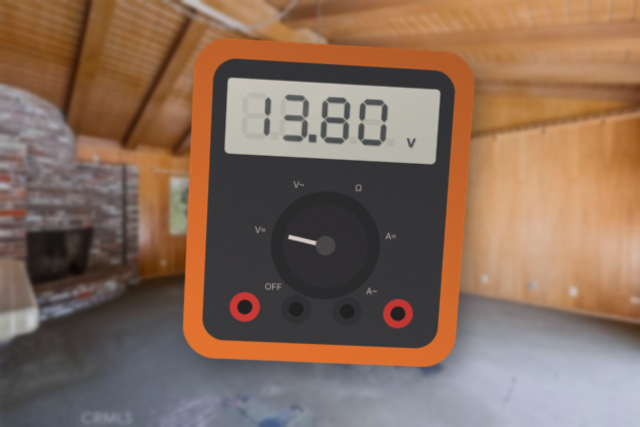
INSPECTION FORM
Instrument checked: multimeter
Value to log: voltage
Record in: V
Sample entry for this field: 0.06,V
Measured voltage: 13.80,V
